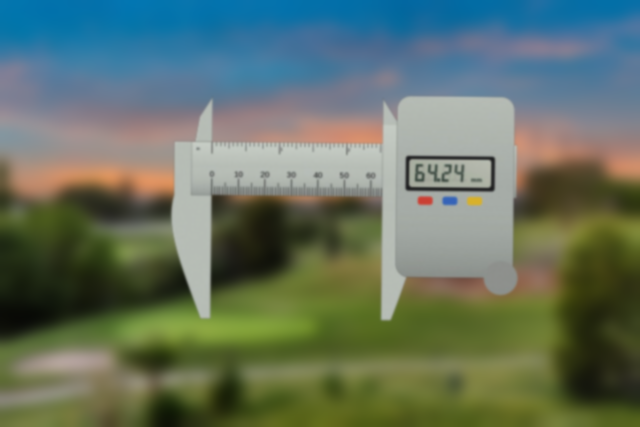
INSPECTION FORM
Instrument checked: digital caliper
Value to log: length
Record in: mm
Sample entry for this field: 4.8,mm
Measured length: 64.24,mm
